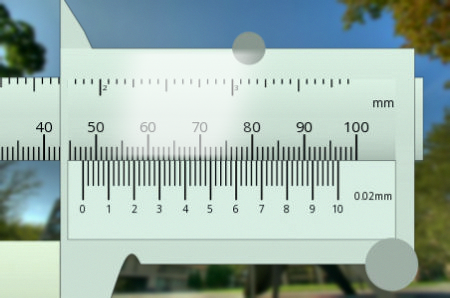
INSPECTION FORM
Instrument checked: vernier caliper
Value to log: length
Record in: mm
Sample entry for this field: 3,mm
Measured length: 47.5,mm
